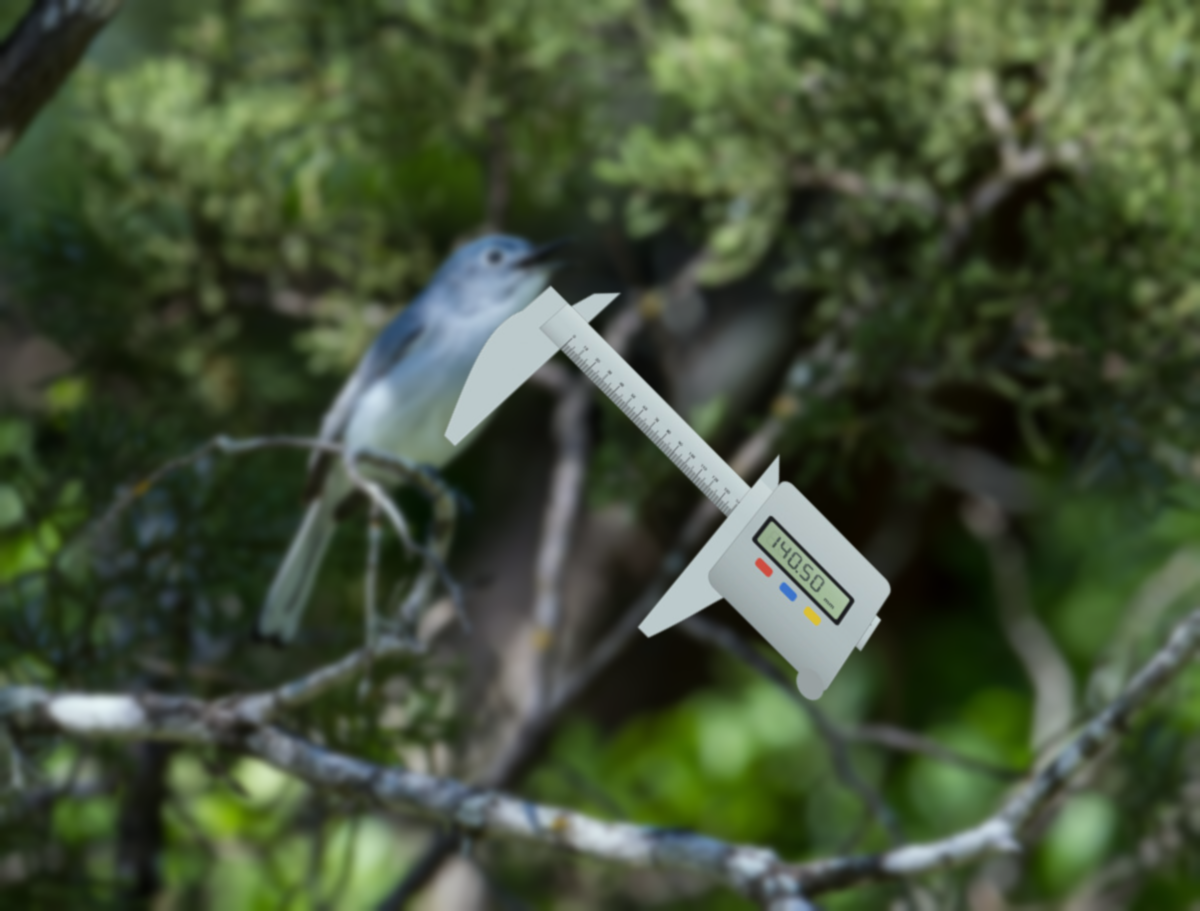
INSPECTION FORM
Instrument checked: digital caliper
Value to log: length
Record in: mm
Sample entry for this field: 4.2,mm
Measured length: 140.50,mm
